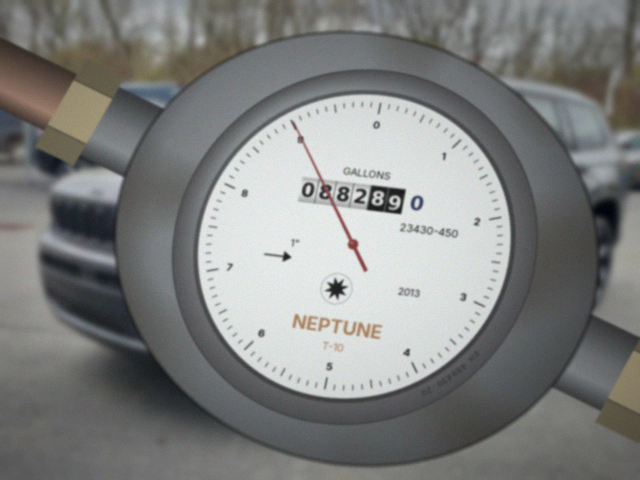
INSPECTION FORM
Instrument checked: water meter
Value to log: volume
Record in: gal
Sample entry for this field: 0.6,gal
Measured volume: 882889.0,gal
